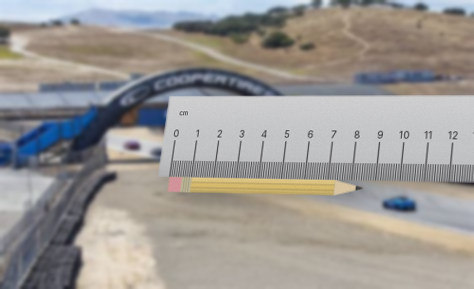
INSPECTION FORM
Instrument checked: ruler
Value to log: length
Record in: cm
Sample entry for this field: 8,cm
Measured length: 8.5,cm
